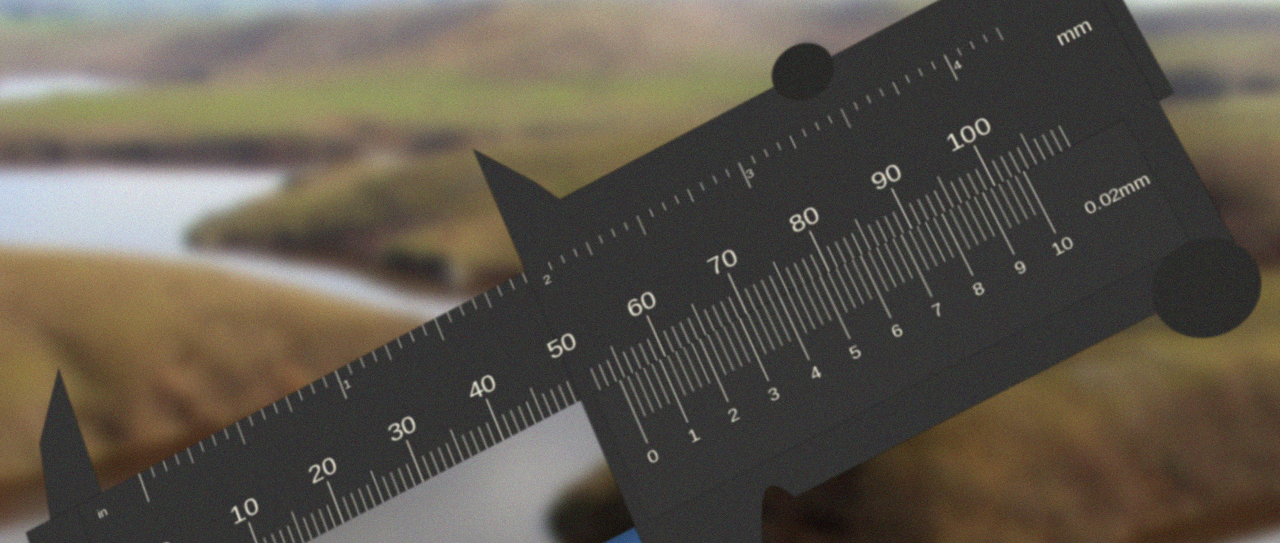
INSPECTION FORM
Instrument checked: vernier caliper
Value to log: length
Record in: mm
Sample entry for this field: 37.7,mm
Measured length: 54.4,mm
